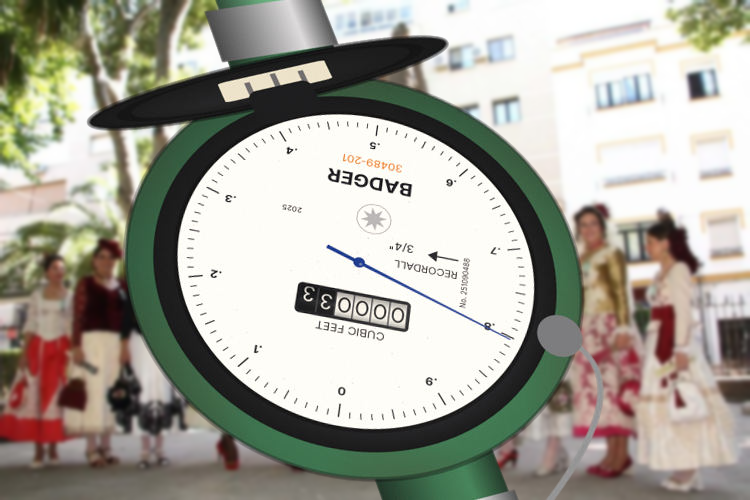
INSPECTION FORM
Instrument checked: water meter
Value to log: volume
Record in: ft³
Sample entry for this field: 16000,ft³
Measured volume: 32.80,ft³
